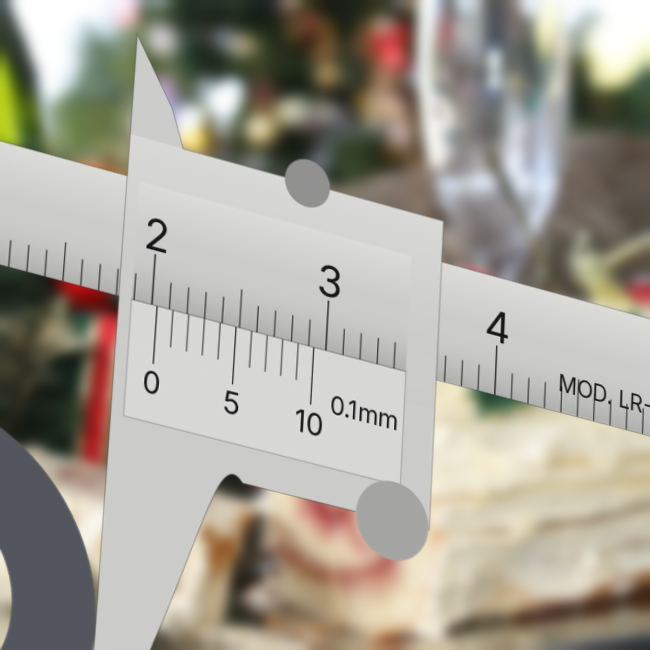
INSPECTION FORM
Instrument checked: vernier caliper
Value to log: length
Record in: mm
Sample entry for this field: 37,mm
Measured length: 20.3,mm
